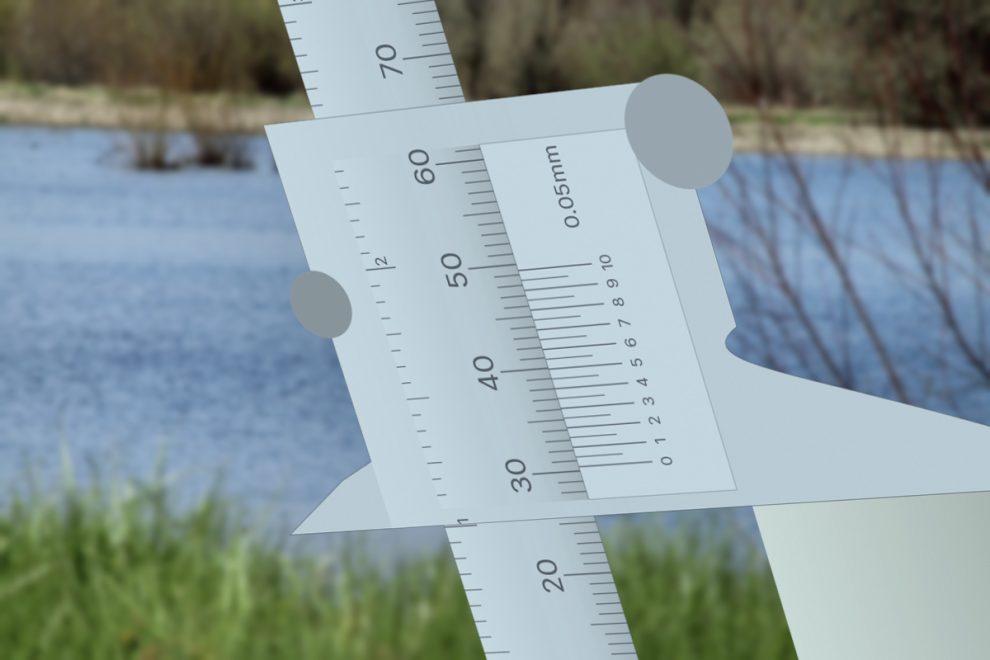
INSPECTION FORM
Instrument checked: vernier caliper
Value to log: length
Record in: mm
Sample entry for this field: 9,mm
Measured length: 30.4,mm
